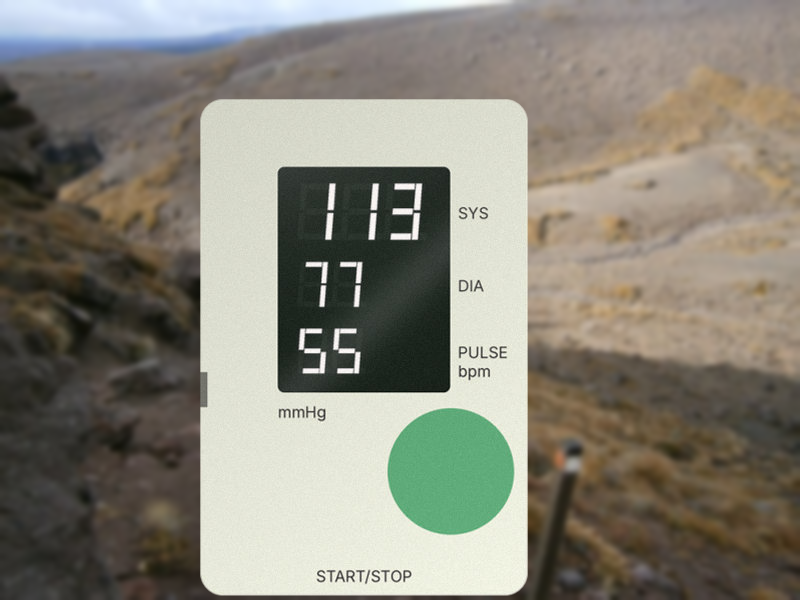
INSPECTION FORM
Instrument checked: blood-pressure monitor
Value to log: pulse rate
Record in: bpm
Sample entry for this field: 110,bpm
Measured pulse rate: 55,bpm
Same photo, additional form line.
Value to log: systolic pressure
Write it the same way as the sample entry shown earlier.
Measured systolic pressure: 113,mmHg
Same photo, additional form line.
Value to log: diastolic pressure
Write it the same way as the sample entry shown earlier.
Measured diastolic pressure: 77,mmHg
